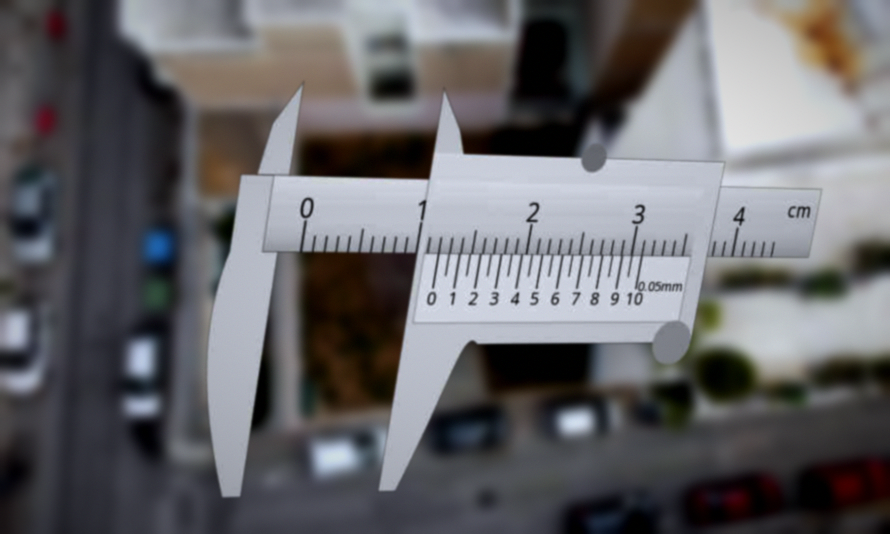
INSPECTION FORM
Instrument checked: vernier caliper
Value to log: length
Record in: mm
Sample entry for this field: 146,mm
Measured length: 12.0,mm
